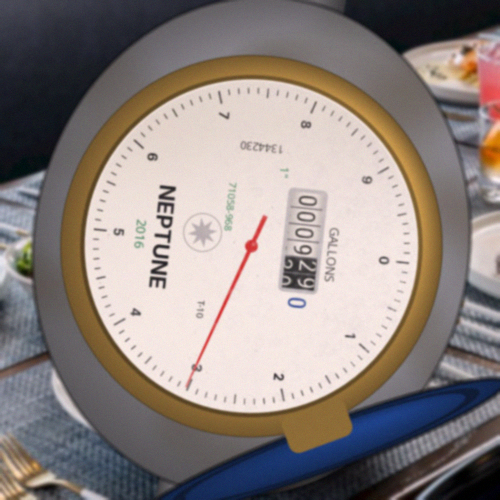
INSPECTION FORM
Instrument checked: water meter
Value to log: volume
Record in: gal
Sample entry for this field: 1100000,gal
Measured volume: 9293.0,gal
